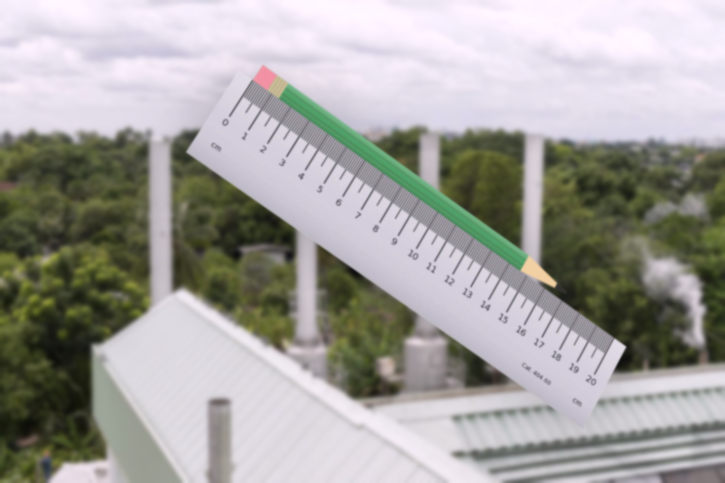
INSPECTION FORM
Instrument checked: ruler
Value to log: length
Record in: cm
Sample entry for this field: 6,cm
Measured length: 17,cm
